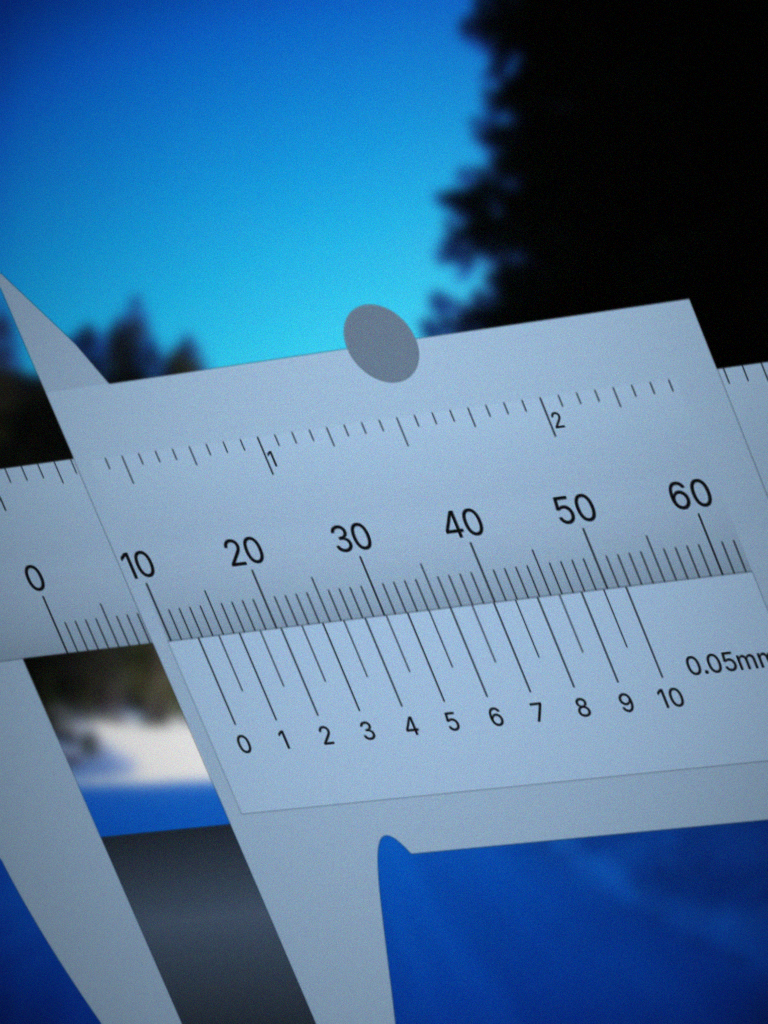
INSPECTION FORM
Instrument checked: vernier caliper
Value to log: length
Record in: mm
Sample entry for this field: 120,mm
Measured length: 12.6,mm
